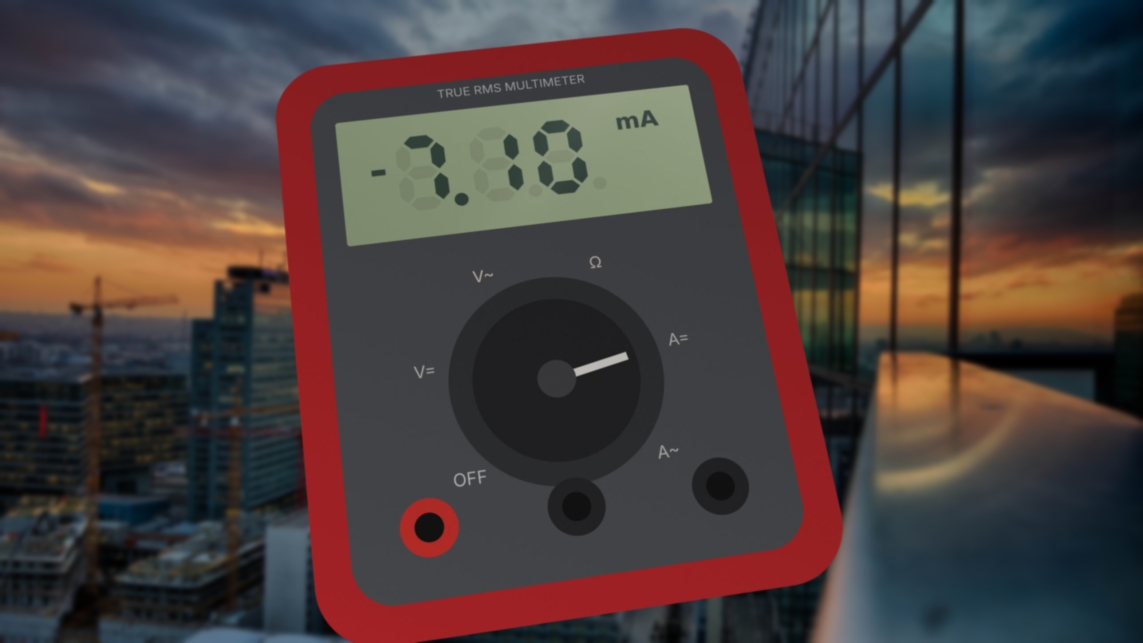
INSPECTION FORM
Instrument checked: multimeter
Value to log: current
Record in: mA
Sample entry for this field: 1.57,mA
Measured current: -7.10,mA
